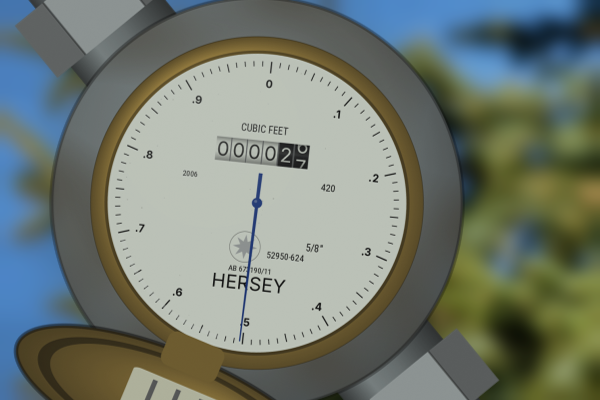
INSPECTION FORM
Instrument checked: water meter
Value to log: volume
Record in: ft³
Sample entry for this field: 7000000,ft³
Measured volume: 26.50,ft³
